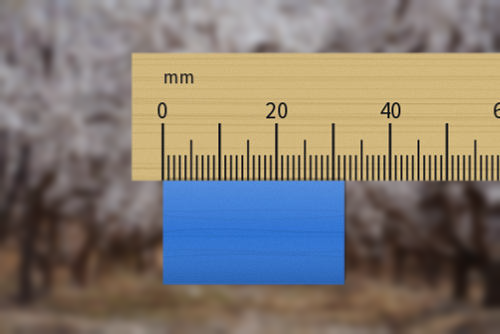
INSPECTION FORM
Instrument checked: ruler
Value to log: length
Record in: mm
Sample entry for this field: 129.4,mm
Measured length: 32,mm
